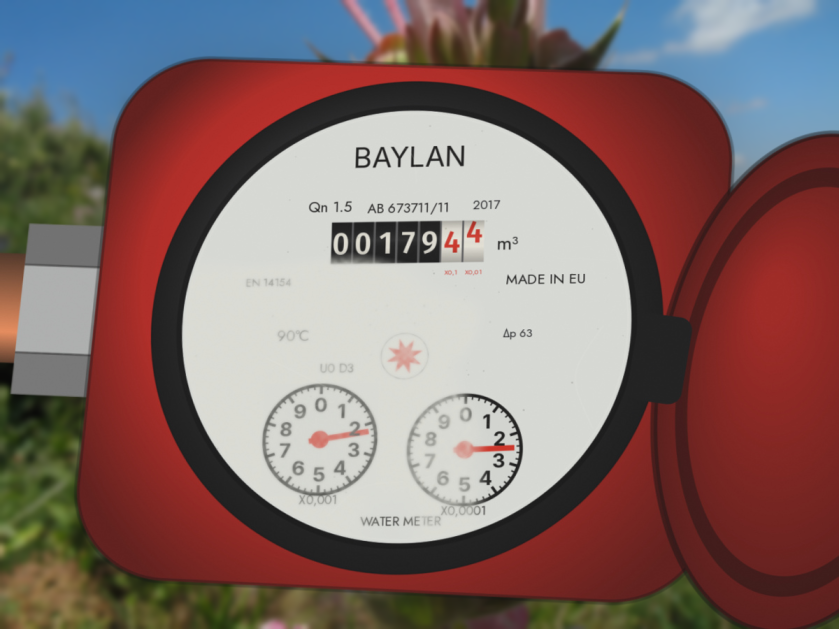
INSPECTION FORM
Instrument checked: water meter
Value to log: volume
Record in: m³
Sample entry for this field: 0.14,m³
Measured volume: 179.4422,m³
